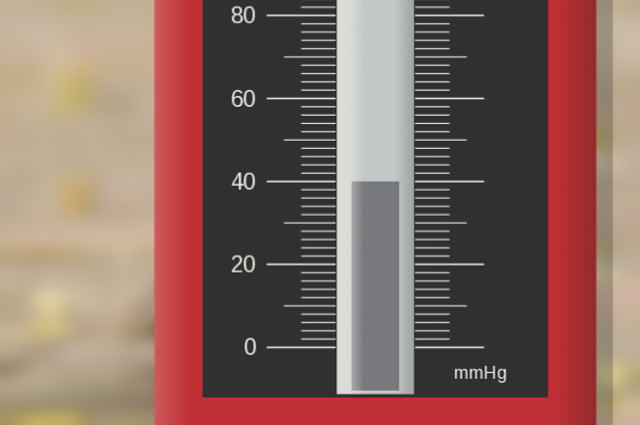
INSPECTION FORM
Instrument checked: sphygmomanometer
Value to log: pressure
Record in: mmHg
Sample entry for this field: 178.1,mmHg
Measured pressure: 40,mmHg
